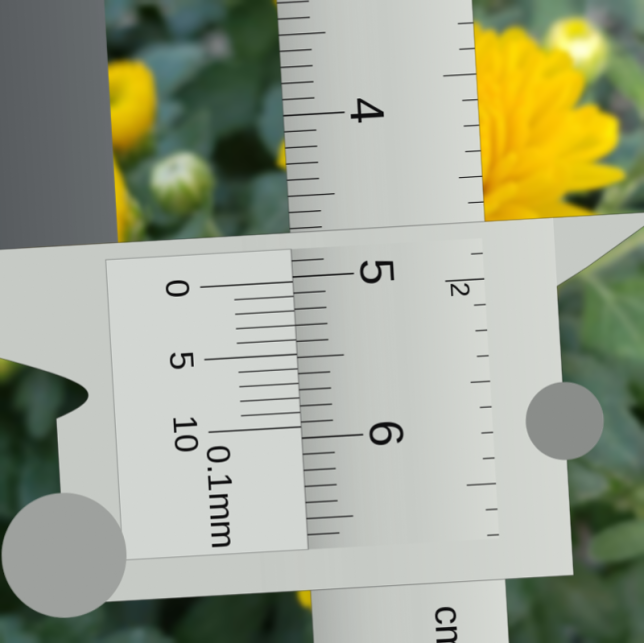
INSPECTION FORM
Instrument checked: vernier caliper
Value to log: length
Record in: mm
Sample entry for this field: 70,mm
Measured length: 50.3,mm
